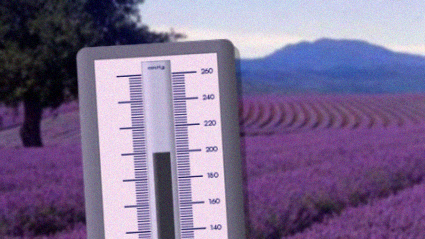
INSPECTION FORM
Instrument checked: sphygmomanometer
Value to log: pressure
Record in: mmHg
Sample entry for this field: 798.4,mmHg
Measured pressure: 200,mmHg
